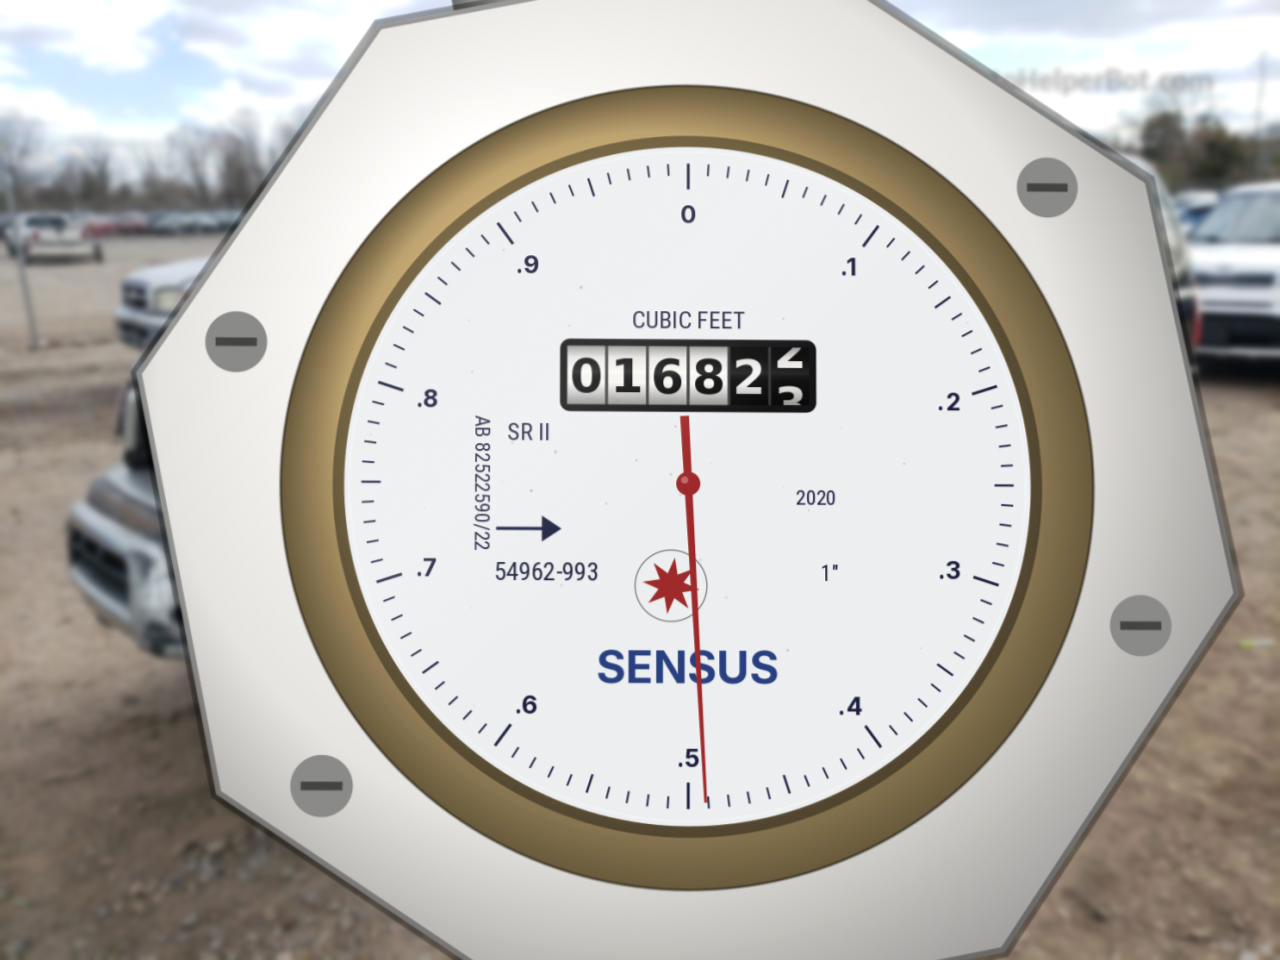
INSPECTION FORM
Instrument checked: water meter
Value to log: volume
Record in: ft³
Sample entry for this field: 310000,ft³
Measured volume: 16822.49,ft³
